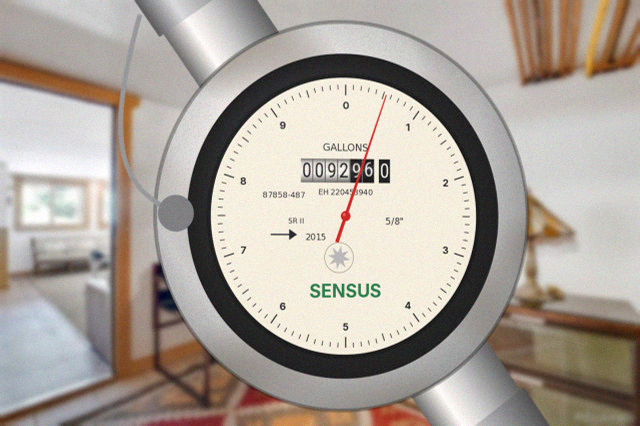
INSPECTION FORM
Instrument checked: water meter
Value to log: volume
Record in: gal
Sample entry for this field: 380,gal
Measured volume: 92960.5,gal
